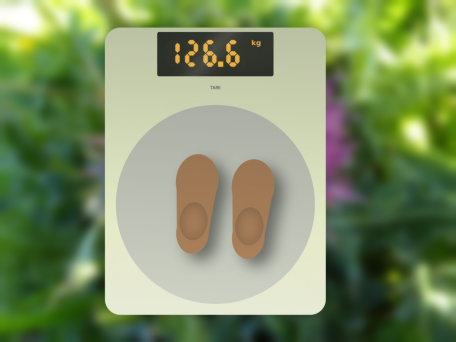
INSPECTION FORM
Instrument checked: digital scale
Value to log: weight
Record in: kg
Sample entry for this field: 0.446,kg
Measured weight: 126.6,kg
